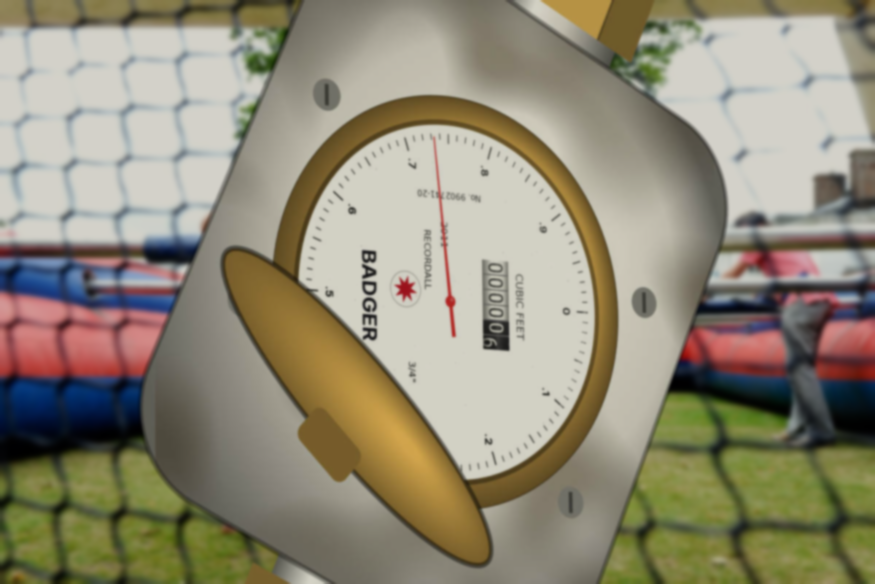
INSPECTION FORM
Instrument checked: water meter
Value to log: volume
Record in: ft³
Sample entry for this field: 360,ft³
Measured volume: 5.73,ft³
